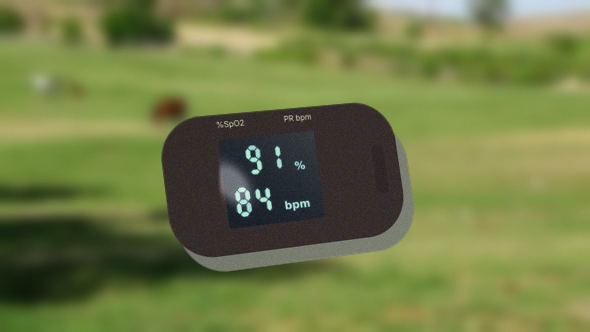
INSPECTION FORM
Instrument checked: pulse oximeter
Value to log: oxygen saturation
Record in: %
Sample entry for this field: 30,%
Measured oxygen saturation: 91,%
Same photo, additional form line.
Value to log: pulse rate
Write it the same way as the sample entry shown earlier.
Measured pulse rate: 84,bpm
